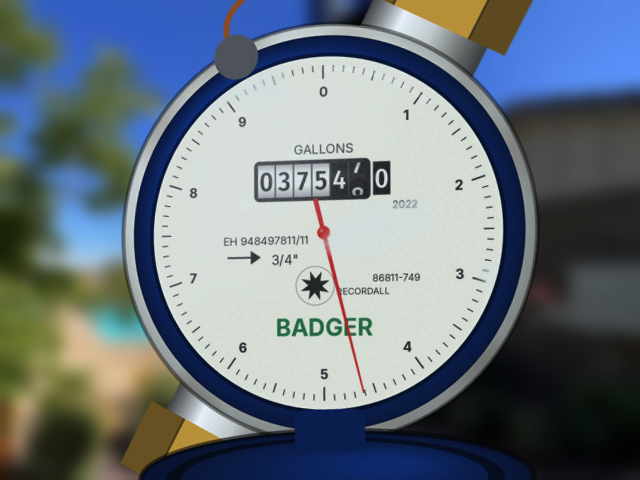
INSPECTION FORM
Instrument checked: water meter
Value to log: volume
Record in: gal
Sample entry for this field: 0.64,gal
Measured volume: 375474.6,gal
